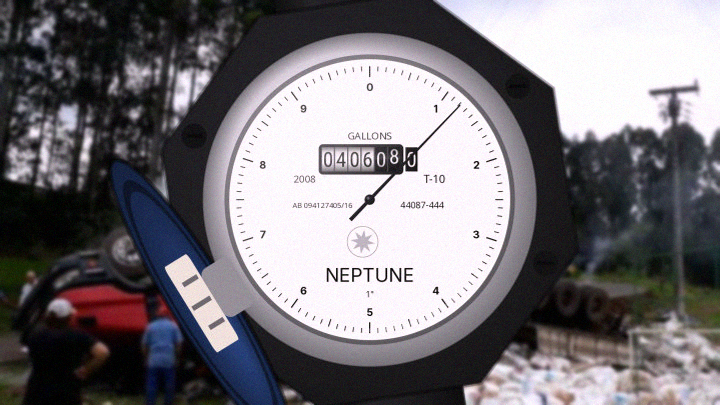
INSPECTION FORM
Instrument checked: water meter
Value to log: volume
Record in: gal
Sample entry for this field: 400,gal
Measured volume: 406081.2,gal
